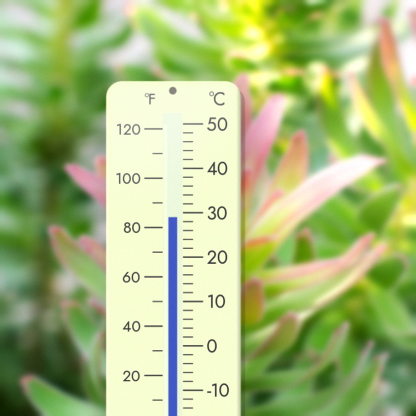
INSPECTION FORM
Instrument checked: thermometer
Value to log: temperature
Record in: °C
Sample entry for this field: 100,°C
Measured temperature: 29,°C
